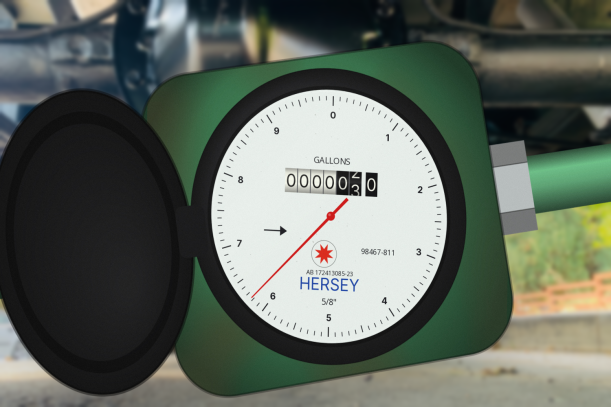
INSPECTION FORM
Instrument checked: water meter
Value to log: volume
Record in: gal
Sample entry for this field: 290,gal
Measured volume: 26.2,gal
